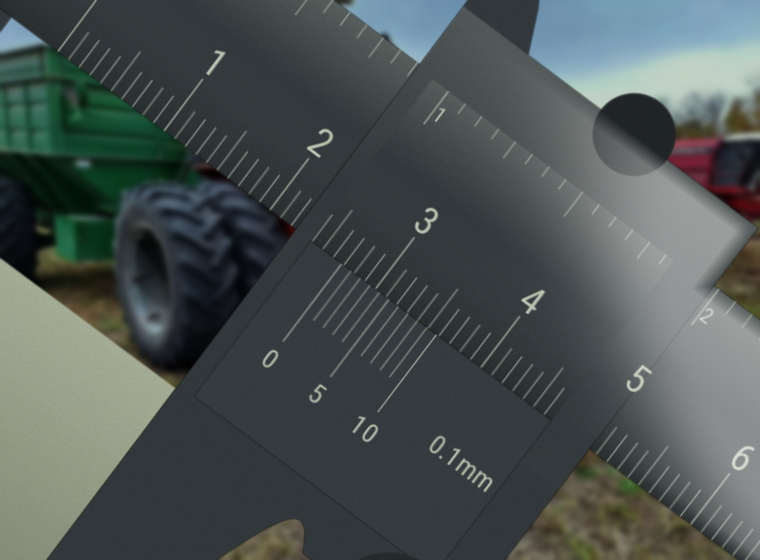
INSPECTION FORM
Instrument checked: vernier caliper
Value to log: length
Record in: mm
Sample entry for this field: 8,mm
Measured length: 26.8,mm
